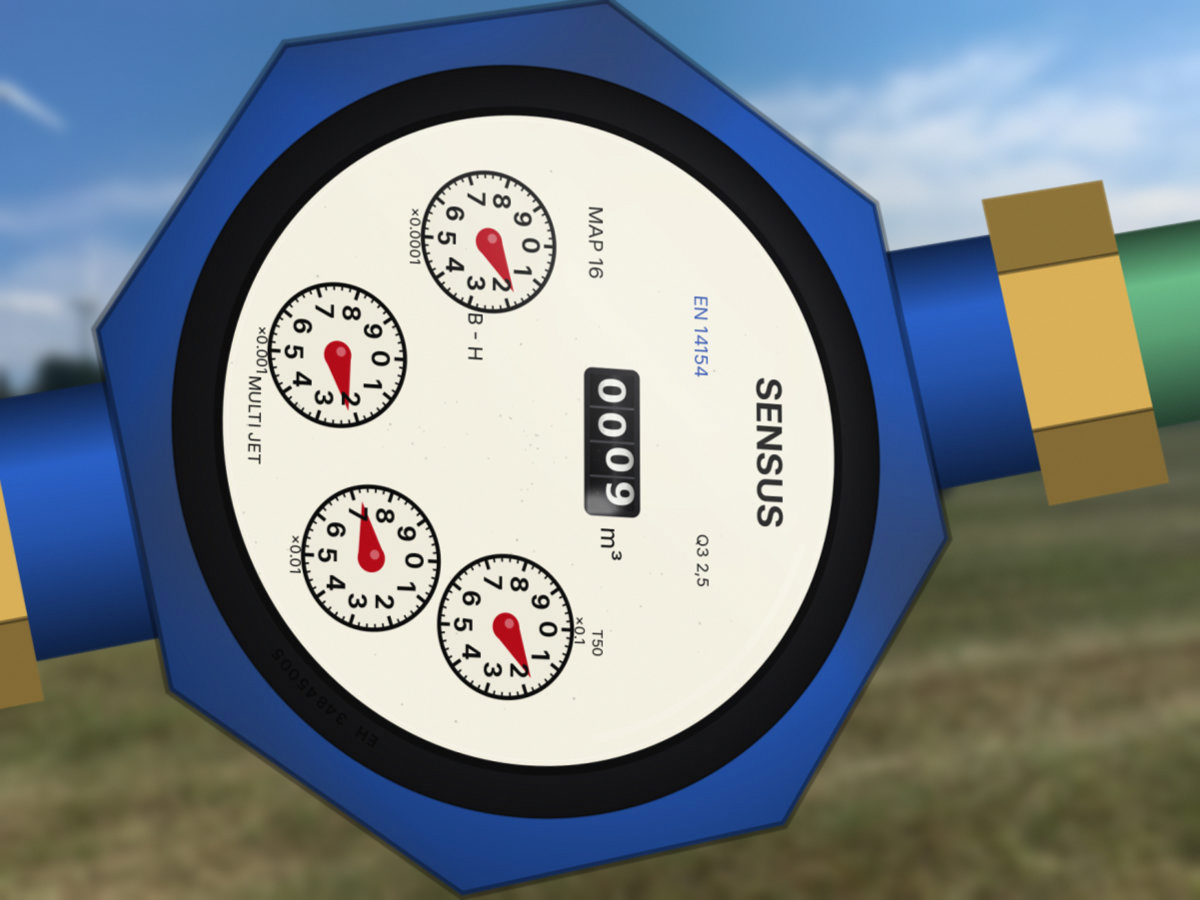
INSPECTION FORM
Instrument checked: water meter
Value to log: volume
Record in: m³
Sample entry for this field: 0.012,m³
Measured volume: 9.1721,m³
